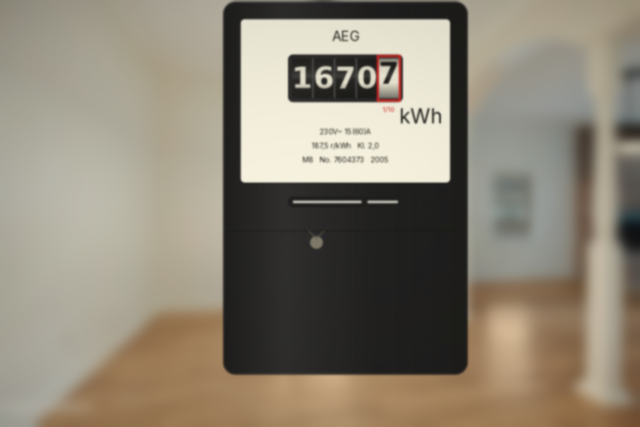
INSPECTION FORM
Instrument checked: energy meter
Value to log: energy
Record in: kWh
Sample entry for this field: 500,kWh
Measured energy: 1670.7,kWh
